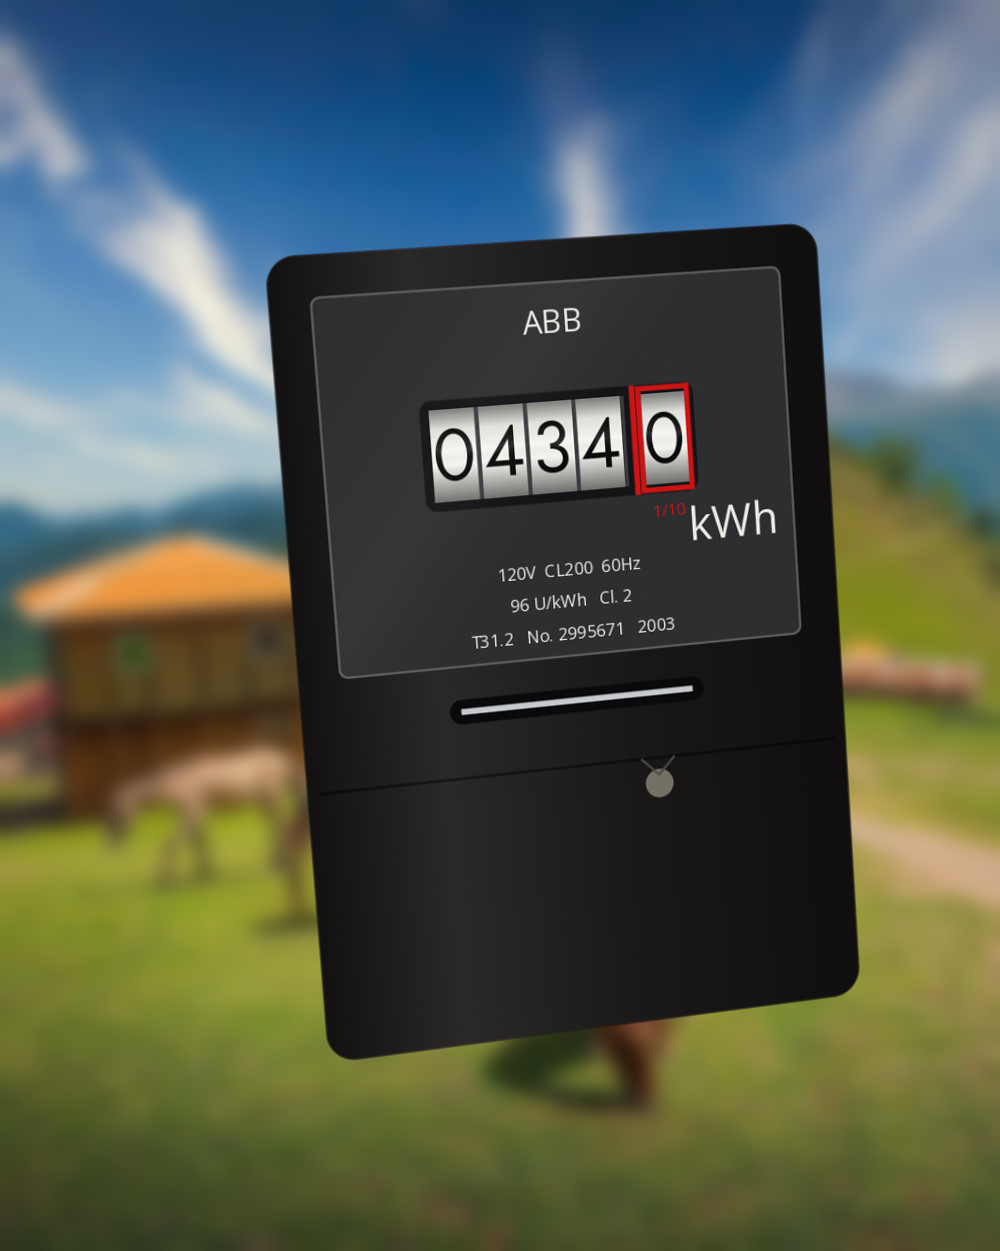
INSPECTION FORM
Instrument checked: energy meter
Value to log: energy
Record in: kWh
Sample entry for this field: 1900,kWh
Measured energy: 434.0,kWh
